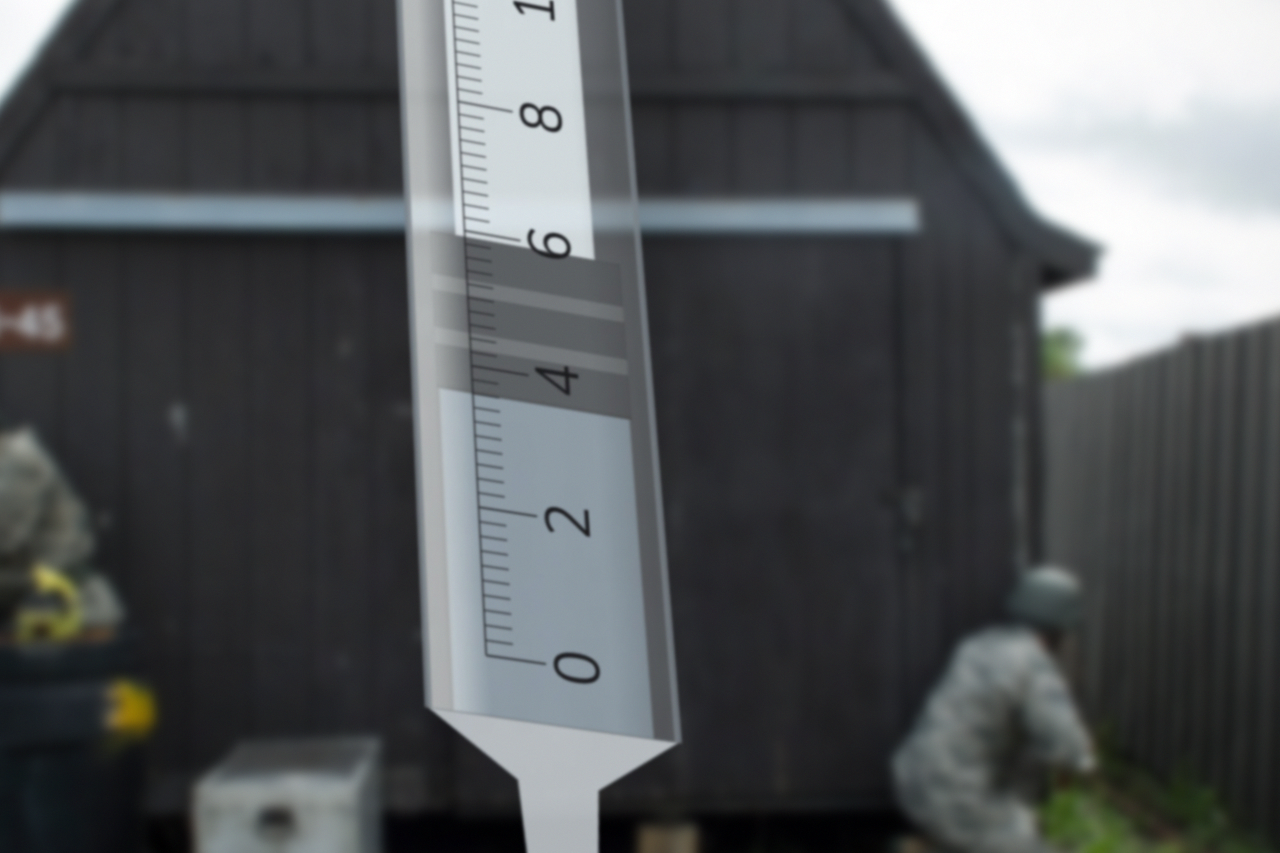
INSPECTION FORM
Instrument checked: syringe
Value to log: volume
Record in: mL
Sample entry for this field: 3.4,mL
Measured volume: 3.6,mL
